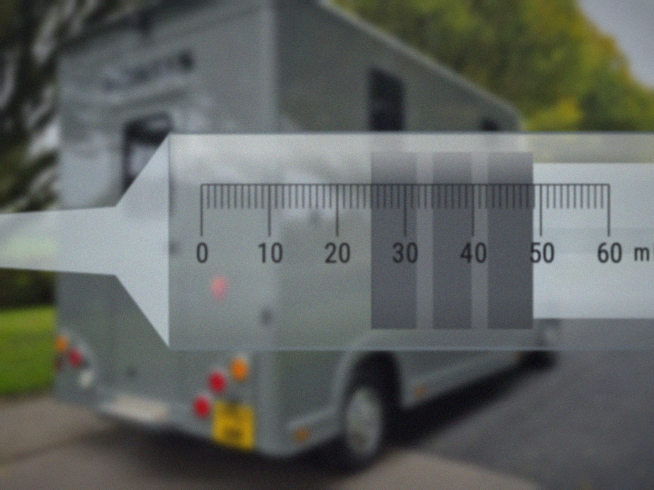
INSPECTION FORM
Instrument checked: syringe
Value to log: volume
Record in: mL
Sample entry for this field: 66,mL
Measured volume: 25,mL
